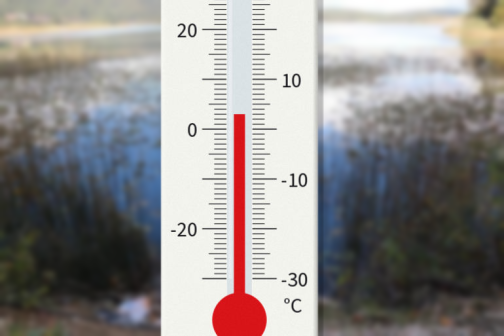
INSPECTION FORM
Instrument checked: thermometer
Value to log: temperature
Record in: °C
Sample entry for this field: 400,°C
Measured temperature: 3,°C
